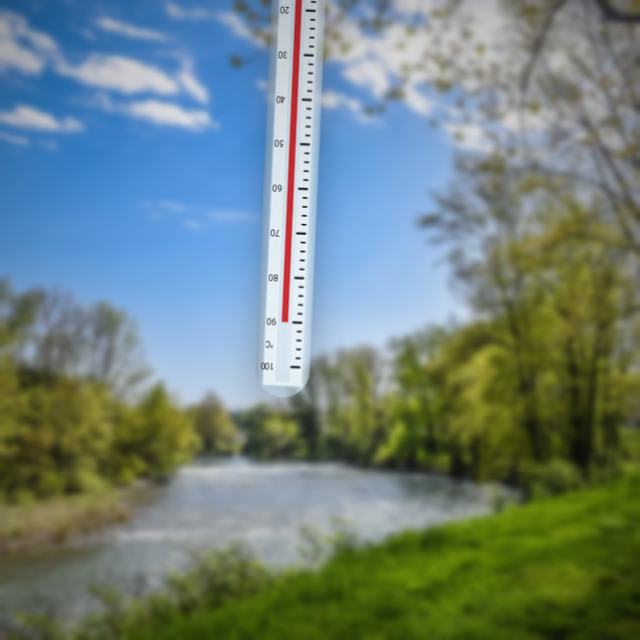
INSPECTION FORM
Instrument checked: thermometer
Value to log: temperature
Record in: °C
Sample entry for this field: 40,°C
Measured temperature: 90,°C
